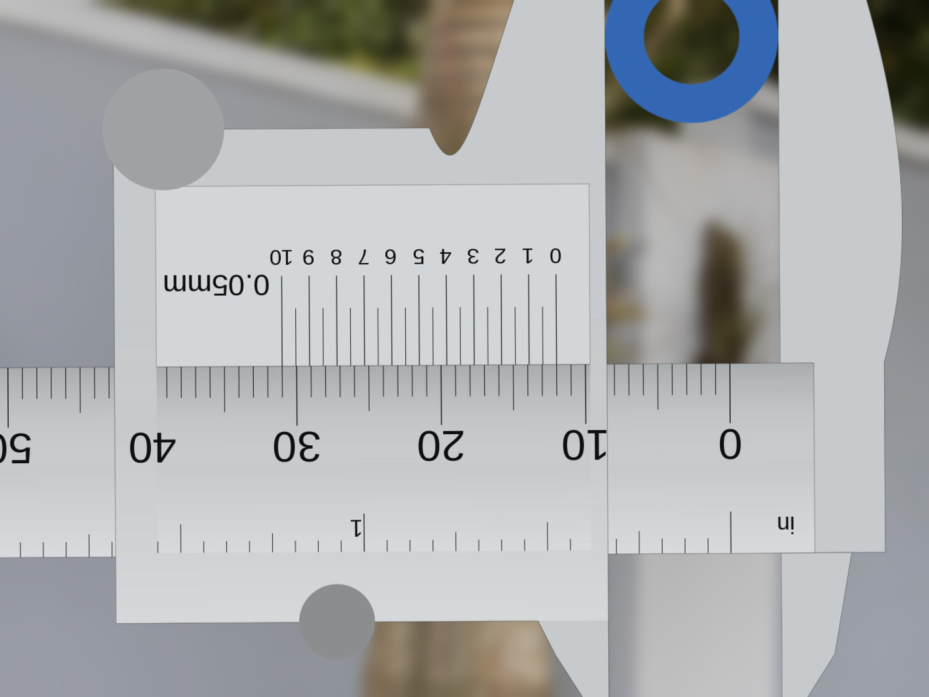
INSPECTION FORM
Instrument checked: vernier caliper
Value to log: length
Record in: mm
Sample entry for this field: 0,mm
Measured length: 12.0,mm
